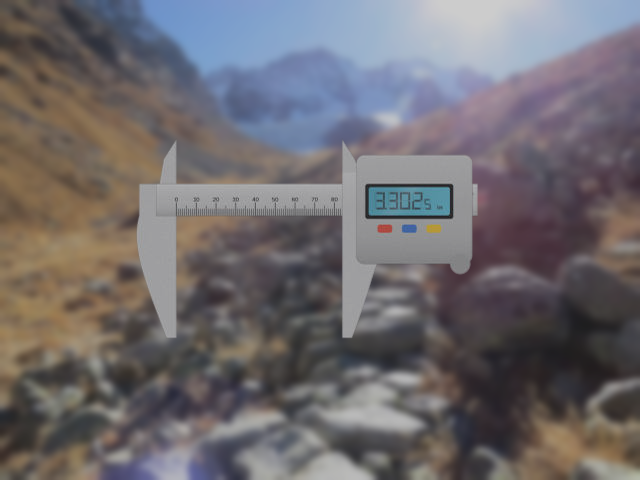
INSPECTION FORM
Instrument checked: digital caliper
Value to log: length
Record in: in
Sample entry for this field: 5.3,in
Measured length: 3.3025,in
